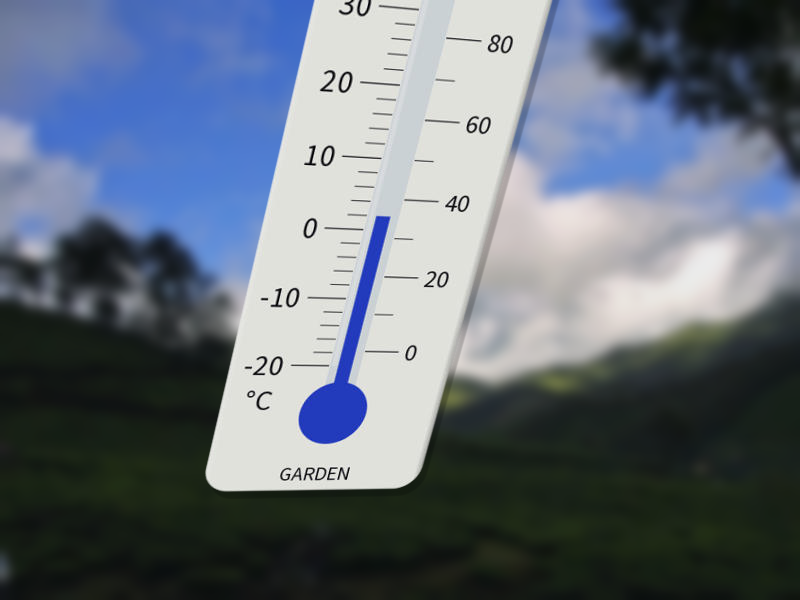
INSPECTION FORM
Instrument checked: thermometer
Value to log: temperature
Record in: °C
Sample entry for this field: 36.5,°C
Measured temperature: 2,°C
